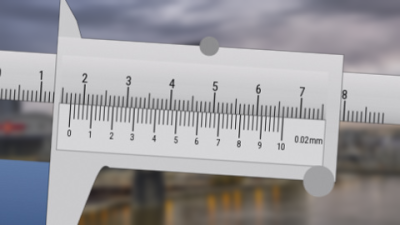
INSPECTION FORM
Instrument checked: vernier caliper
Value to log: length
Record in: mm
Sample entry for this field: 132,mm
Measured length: 17.0,mm
